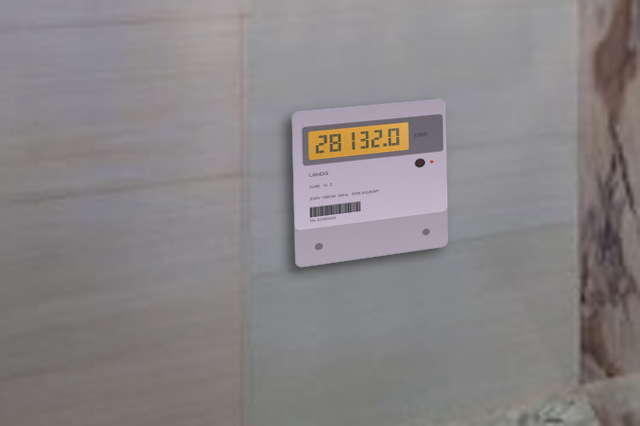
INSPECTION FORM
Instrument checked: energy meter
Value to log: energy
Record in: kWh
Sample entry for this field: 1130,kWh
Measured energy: 28132.0,kWh
